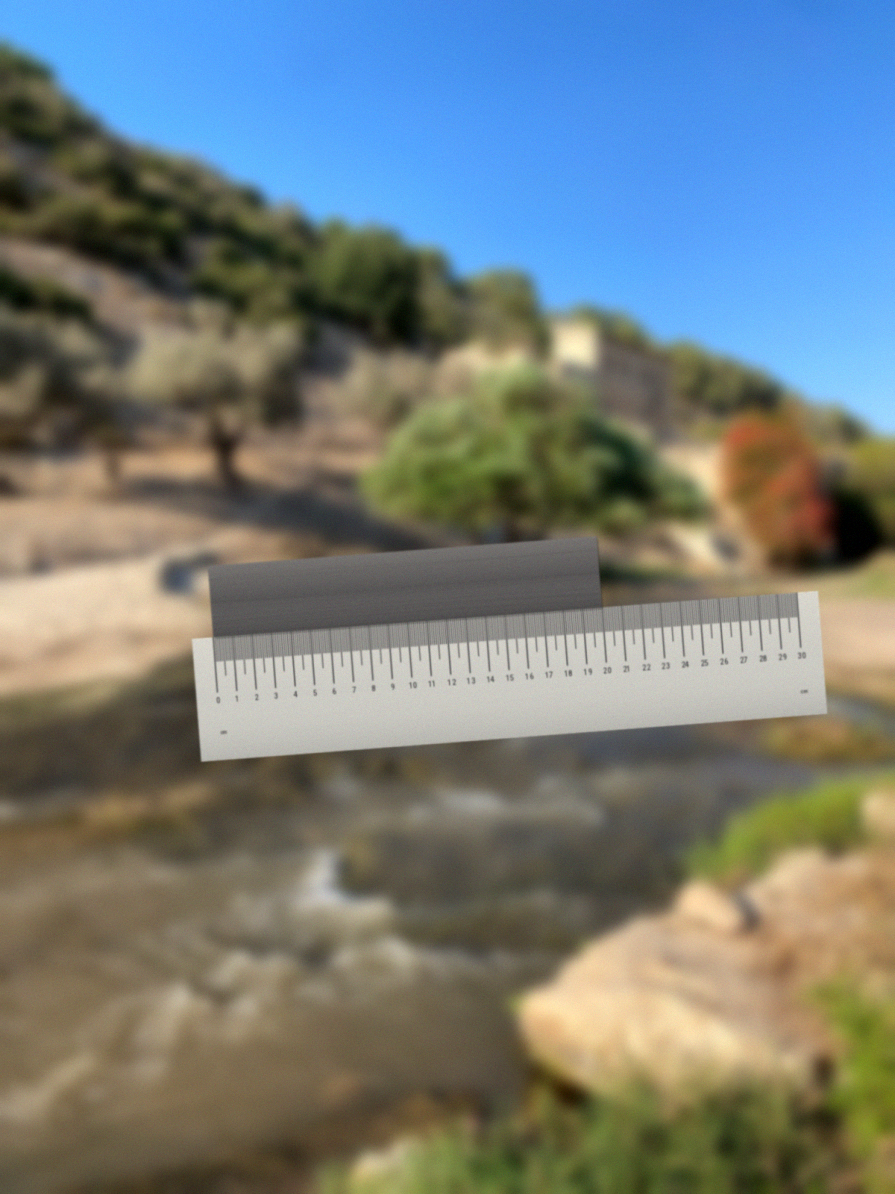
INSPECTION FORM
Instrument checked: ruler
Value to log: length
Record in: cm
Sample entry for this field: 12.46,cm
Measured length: 20,cm
